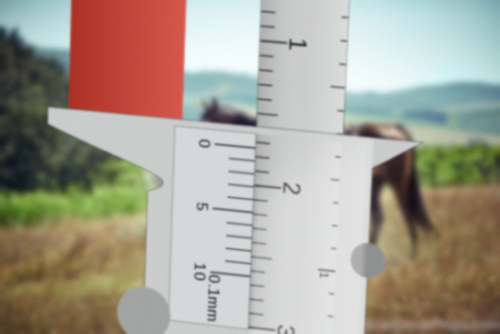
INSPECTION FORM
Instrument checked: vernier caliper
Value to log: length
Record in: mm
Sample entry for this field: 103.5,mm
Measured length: 17.4,mm
